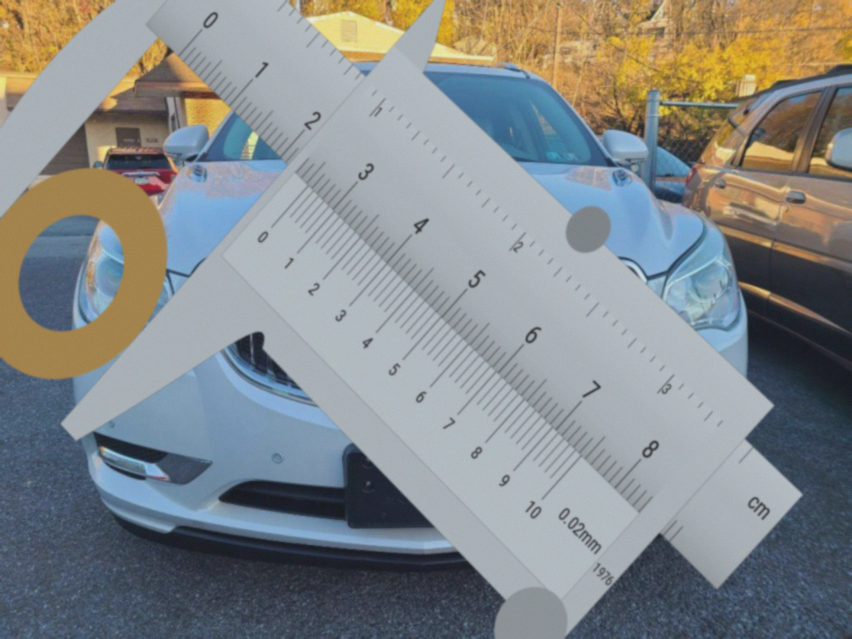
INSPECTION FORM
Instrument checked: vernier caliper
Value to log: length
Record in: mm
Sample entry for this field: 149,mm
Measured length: 25.4,mm
